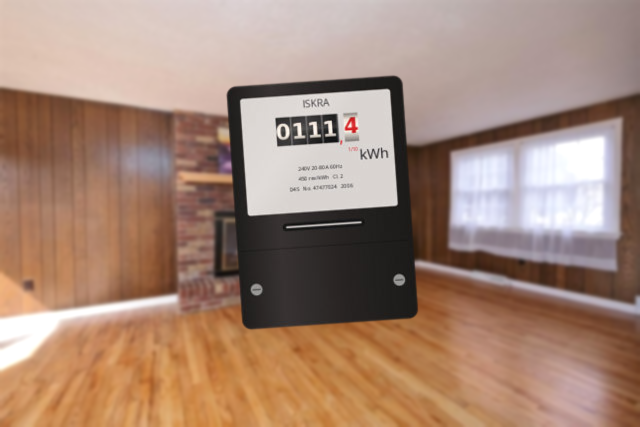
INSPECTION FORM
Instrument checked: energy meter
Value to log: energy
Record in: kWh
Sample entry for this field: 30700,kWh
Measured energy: 111.4,kWh
